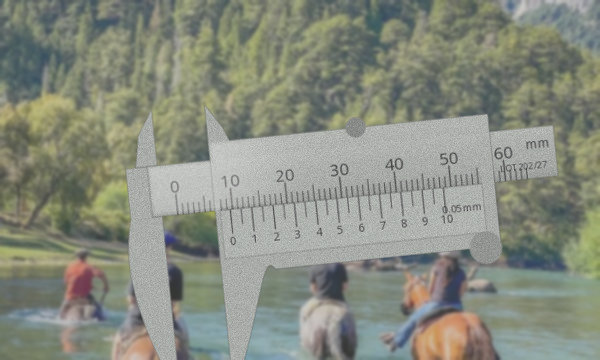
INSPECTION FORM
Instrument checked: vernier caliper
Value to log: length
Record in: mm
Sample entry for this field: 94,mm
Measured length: 9.6,mm
